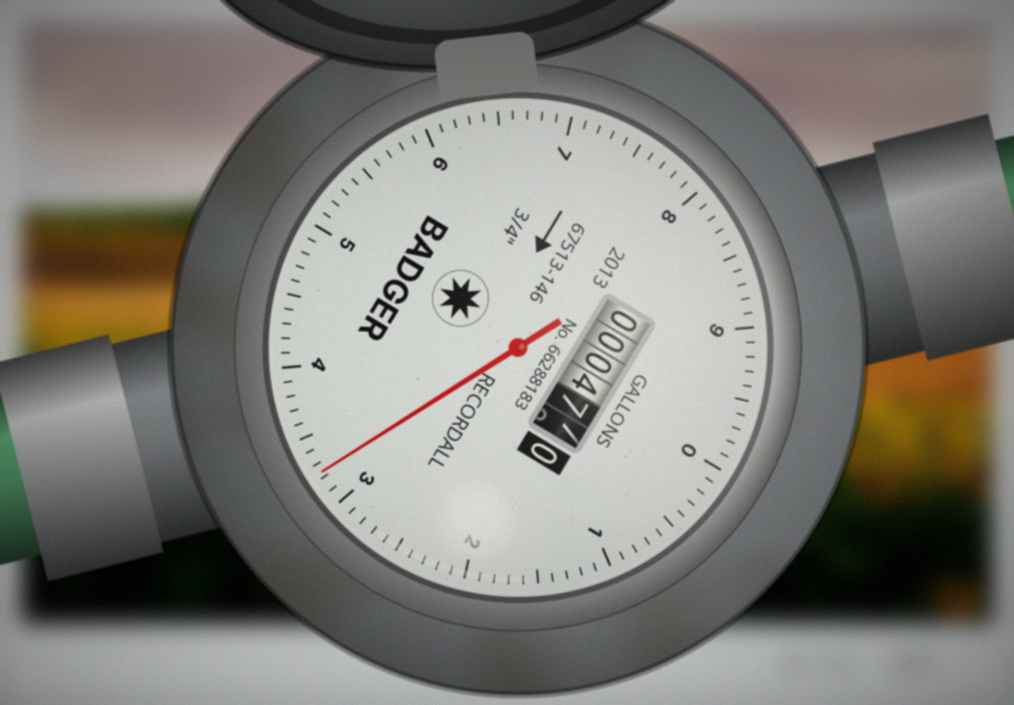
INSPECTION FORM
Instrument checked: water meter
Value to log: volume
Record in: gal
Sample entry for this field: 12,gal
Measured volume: 4773.2,gal
